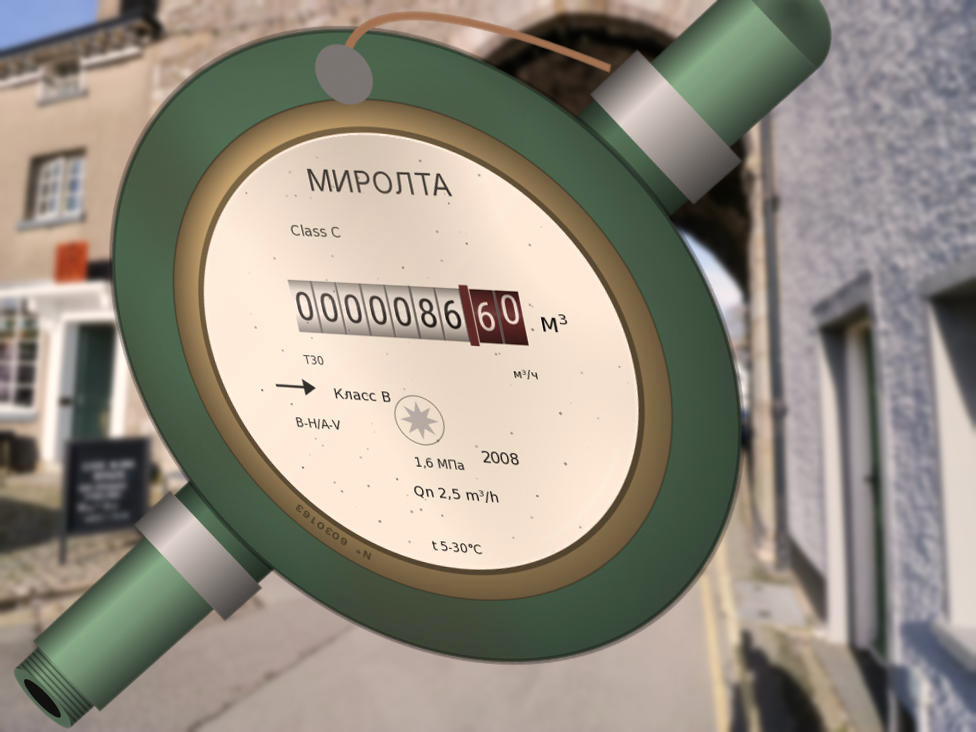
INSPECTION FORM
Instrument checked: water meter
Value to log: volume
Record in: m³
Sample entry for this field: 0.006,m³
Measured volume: 86.60,m³
